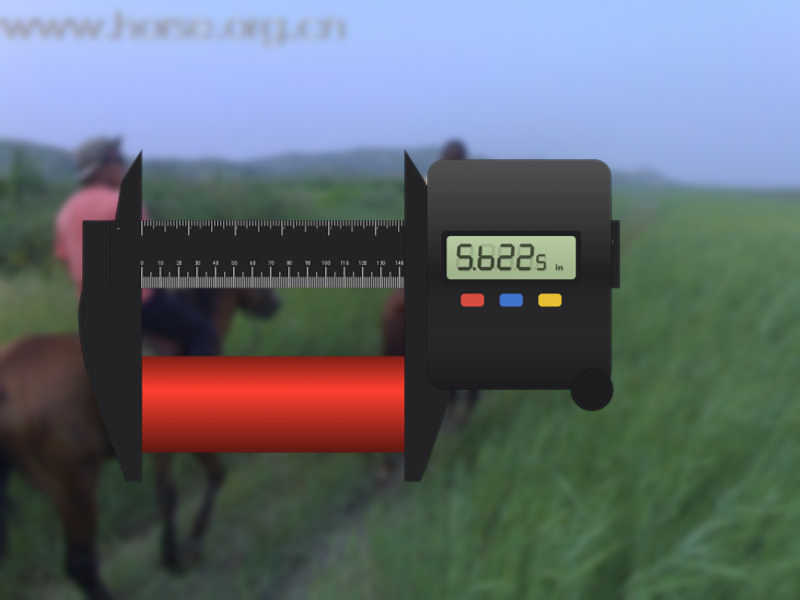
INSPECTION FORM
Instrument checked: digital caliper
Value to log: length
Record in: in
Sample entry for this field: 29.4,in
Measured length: 5.6225,in
